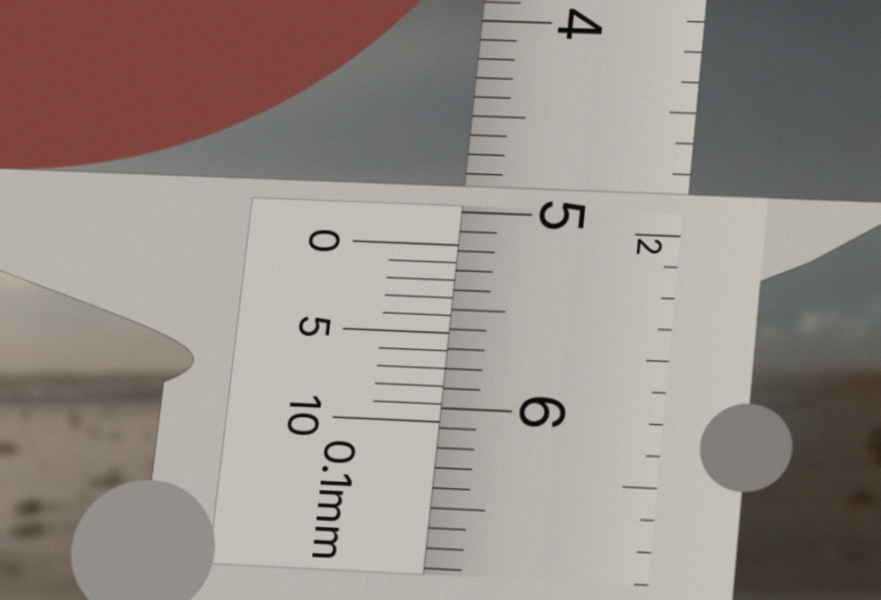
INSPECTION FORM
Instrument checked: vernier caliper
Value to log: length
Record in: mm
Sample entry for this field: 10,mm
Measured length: 51.7,mm
